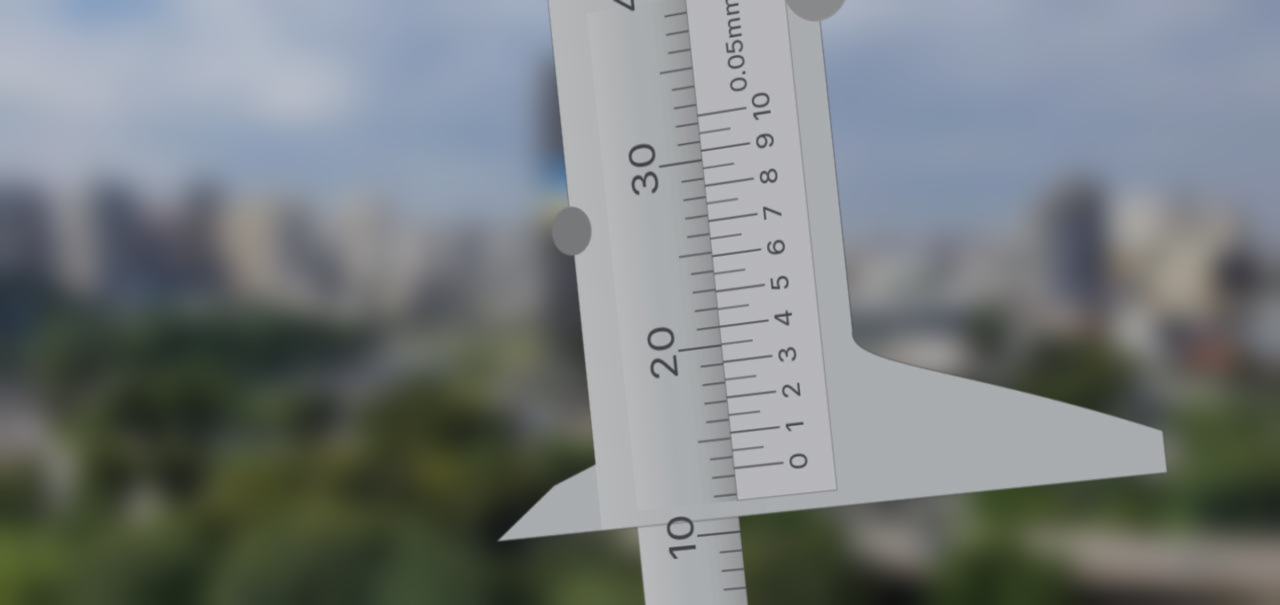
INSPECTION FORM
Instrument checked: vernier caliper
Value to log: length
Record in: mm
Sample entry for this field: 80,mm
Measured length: 13.4,mm
